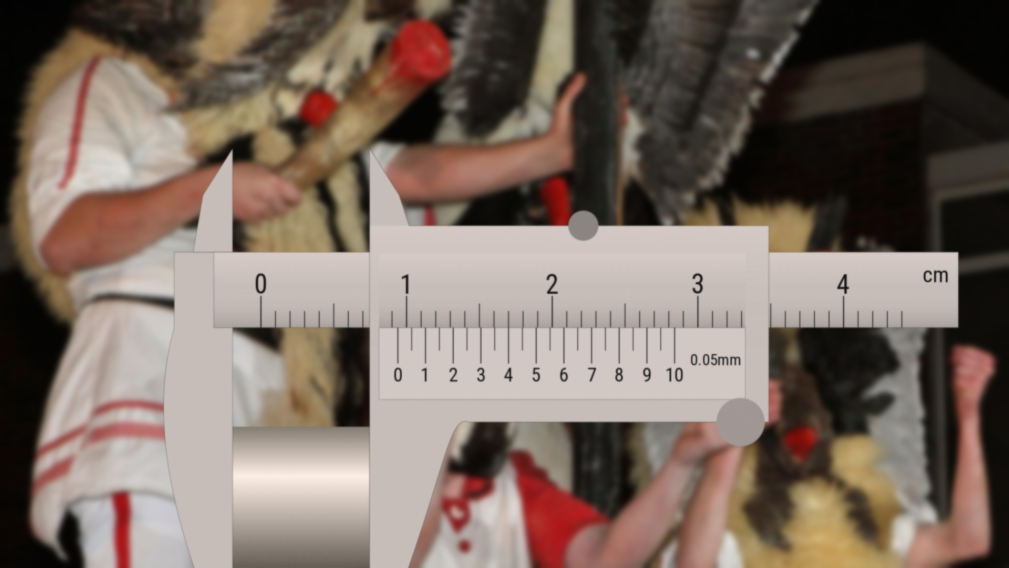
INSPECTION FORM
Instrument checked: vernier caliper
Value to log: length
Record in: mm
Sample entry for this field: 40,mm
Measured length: 9.4,mm
